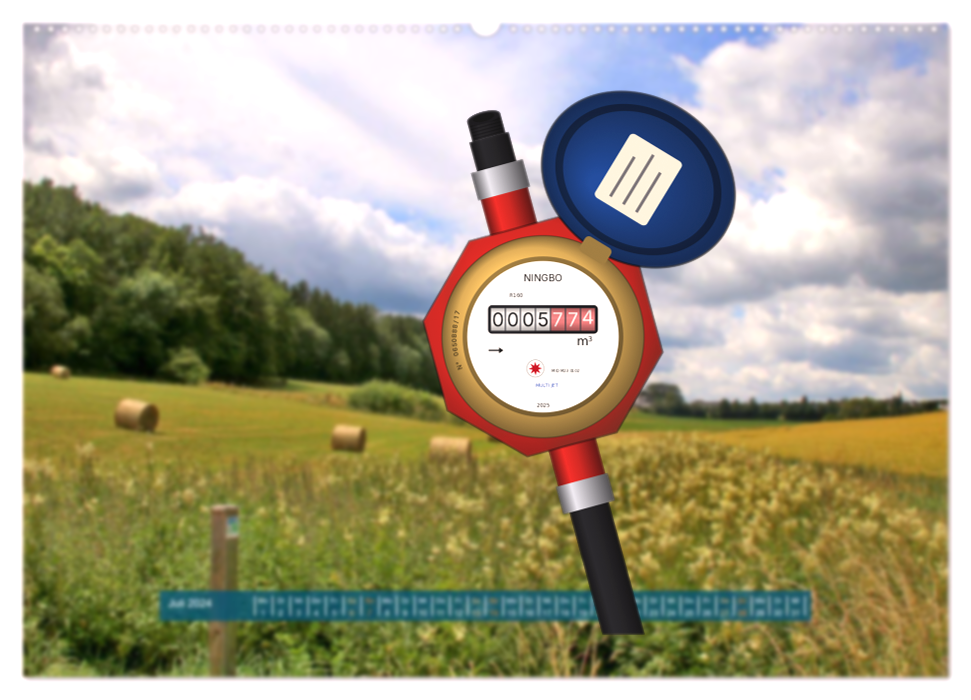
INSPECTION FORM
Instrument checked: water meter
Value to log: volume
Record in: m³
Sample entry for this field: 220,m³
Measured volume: 5.774,m³
